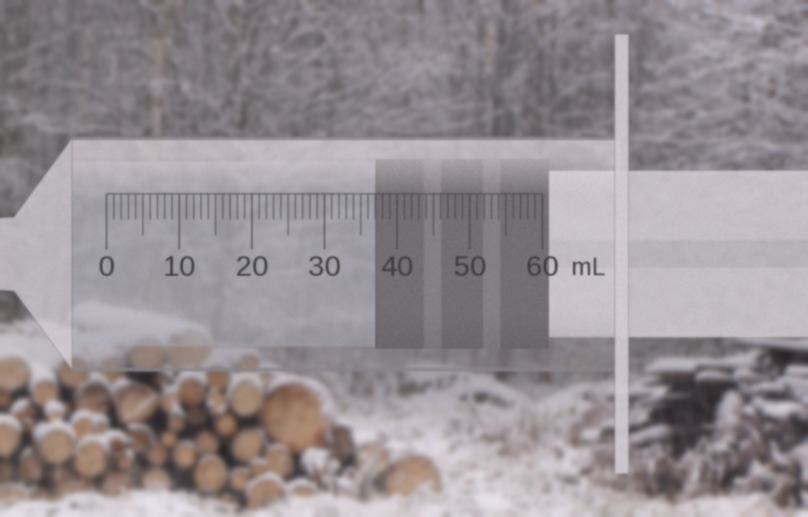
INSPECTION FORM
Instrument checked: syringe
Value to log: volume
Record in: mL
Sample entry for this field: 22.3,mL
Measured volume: 37,mL
